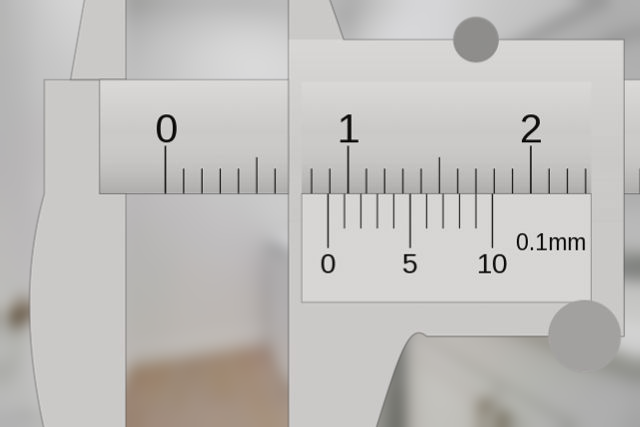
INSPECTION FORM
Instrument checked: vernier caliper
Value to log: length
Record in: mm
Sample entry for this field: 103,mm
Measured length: 8.9,mm
